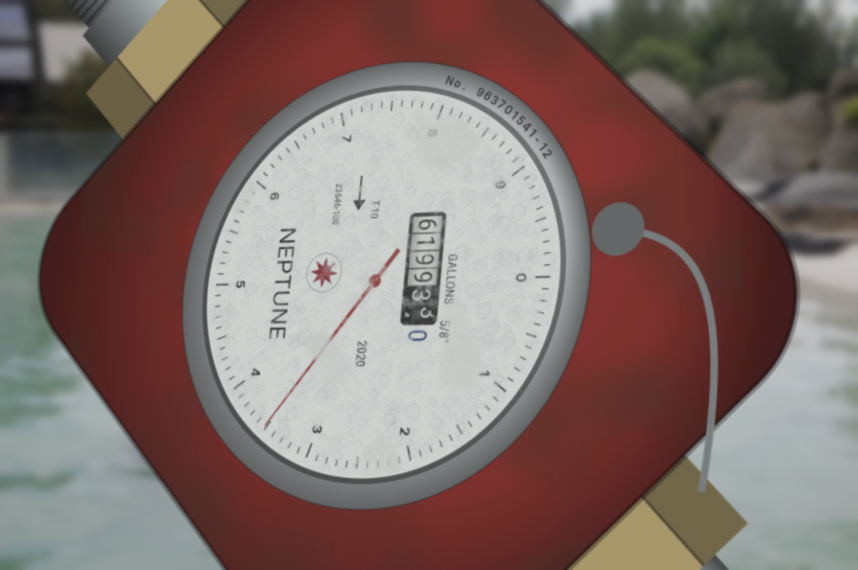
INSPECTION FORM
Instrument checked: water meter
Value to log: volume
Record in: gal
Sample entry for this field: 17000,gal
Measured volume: 6199333.5,gal
